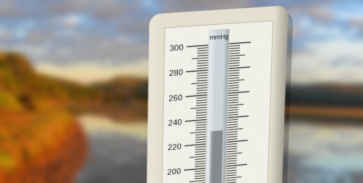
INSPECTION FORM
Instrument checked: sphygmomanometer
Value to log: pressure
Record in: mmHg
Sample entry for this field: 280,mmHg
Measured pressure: 230,mmHg
